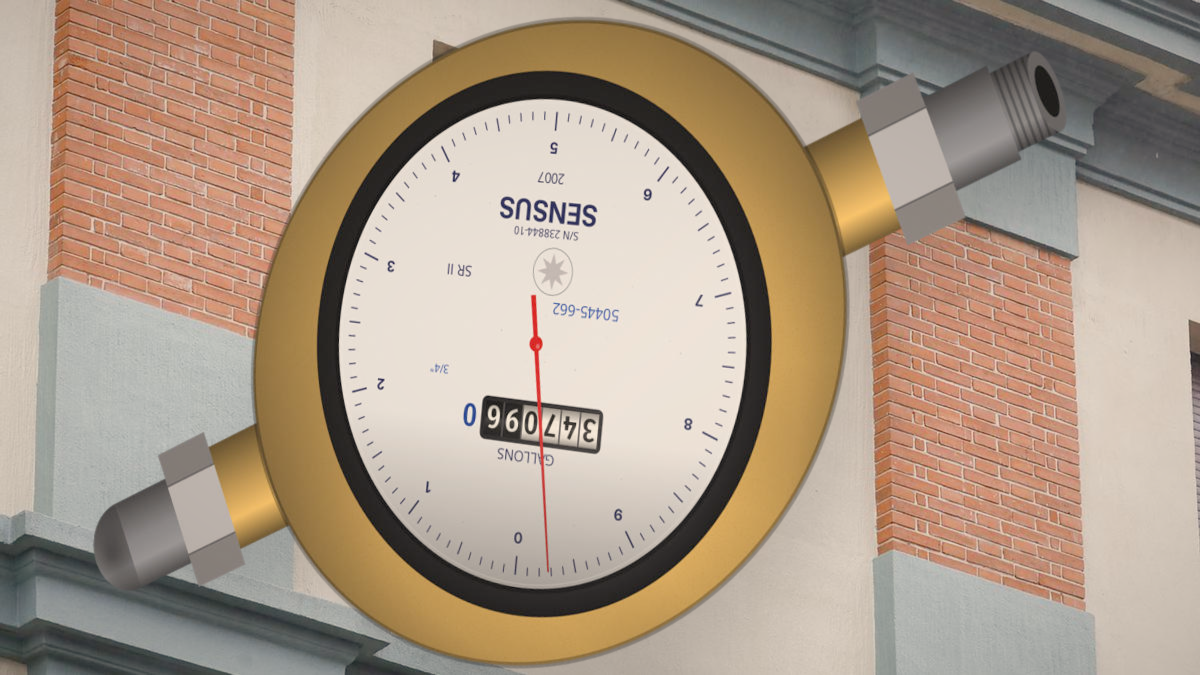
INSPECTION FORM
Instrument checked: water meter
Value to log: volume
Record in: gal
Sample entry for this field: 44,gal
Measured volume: 3470959.7,gal
